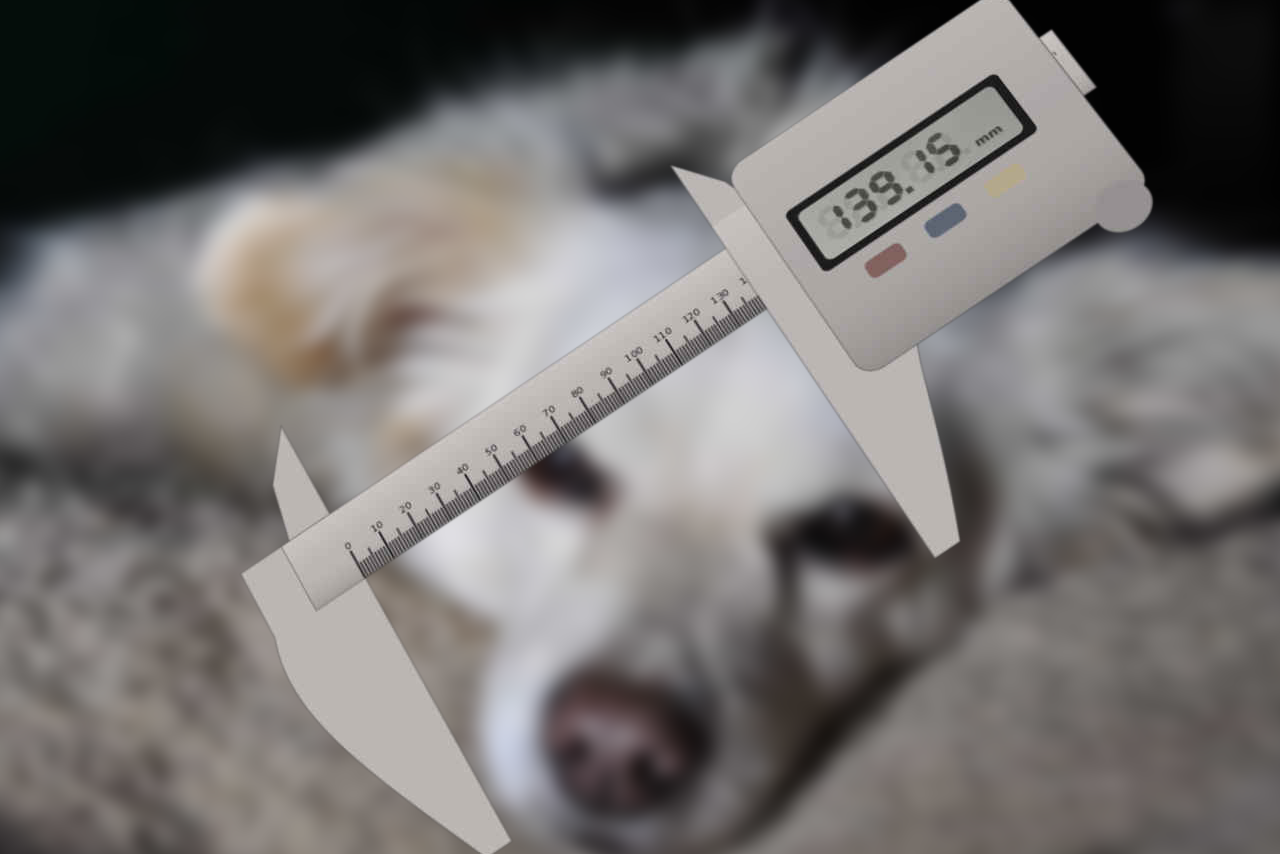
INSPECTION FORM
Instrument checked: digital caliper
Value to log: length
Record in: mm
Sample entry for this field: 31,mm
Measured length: 139.15,mm
